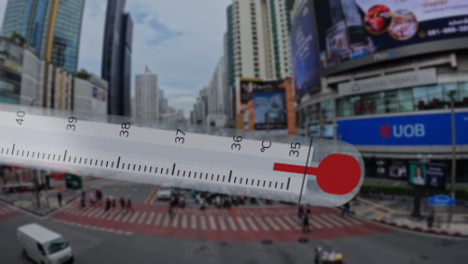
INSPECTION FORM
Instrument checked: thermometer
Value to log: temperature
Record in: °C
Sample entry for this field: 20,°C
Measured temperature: 35.3,°C
